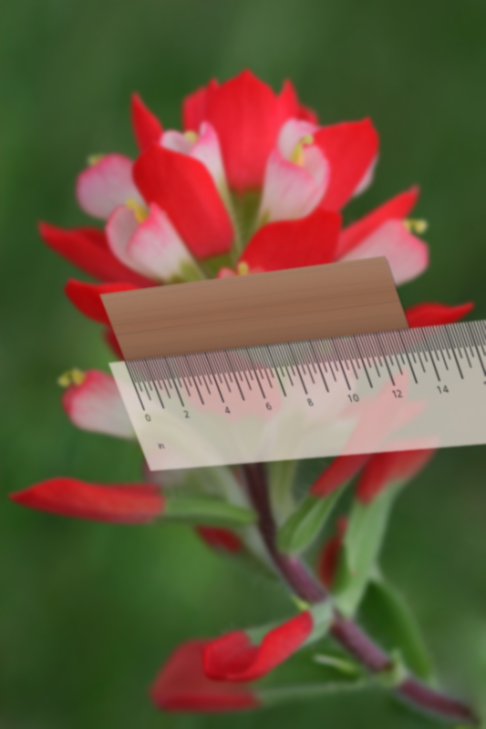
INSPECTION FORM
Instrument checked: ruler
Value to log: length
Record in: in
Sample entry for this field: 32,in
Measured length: 13.5,in
